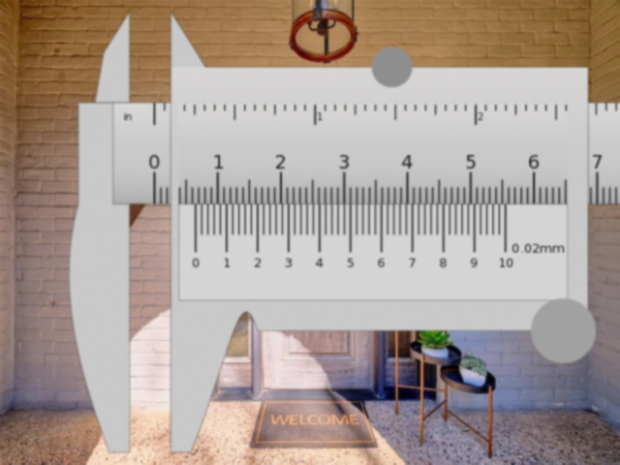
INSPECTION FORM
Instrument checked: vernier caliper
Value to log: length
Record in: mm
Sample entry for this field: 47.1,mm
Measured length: 6.5,mm
